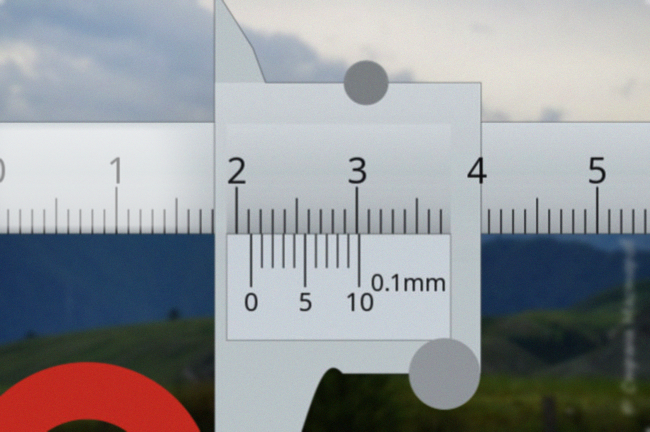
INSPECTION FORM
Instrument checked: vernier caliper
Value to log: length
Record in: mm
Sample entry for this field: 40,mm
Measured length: 21.2,mm
